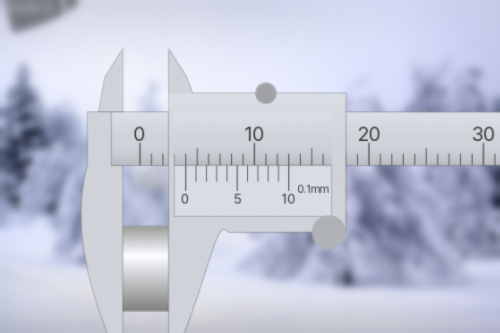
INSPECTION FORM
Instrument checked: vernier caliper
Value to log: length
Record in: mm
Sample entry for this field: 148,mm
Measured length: 4.0,mm
